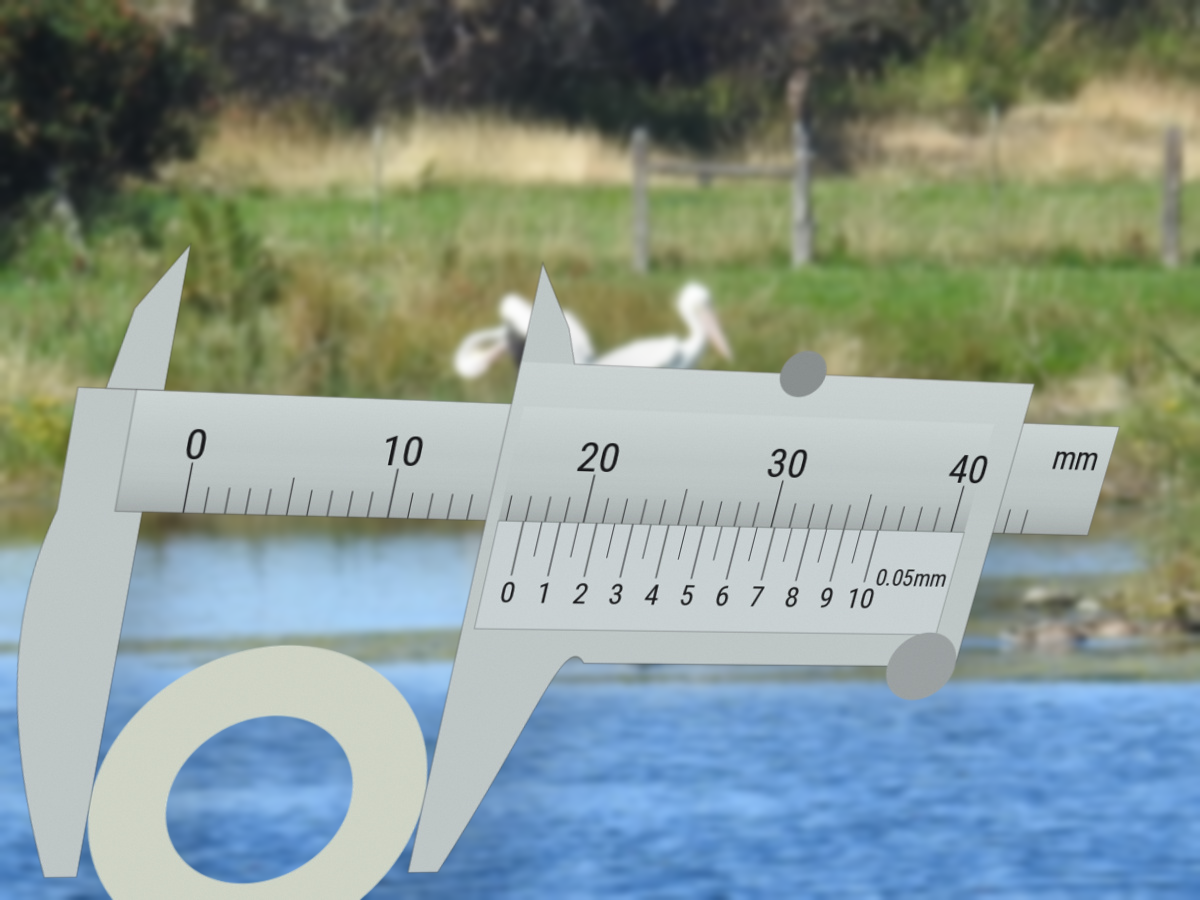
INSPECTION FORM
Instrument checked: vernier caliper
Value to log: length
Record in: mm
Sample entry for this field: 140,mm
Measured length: 16.9,mm
